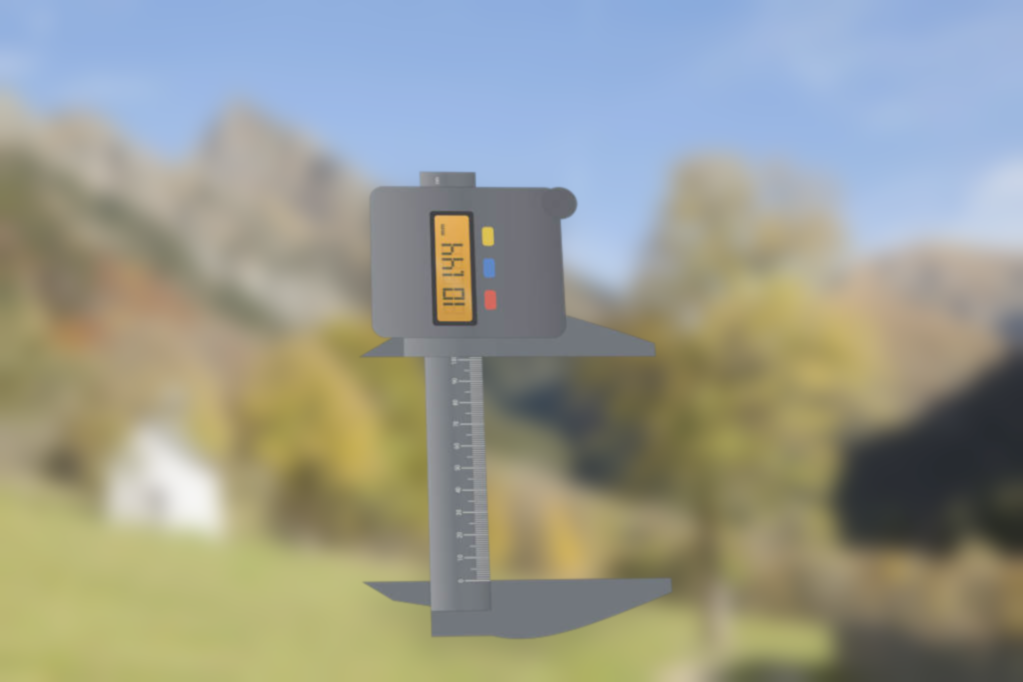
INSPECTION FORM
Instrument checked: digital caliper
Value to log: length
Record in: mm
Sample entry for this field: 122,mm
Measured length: 101.44,mm
